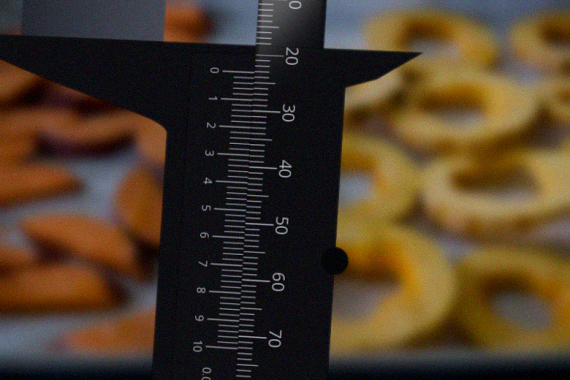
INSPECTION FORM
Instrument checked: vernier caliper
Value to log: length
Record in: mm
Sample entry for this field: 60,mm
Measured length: 23.2,mm
